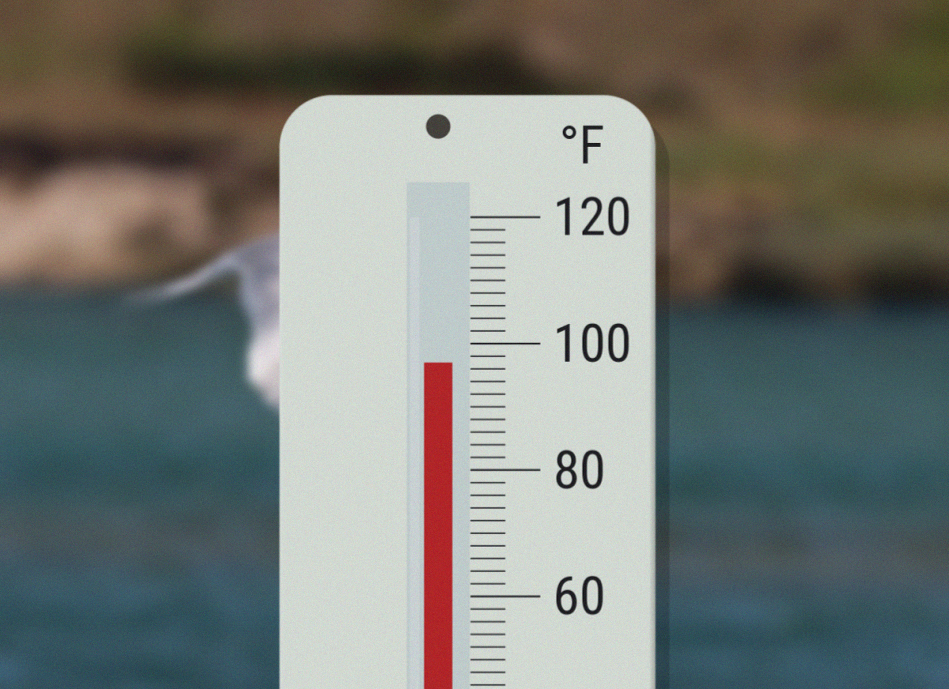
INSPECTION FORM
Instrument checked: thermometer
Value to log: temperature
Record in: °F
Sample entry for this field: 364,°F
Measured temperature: 97,°F
